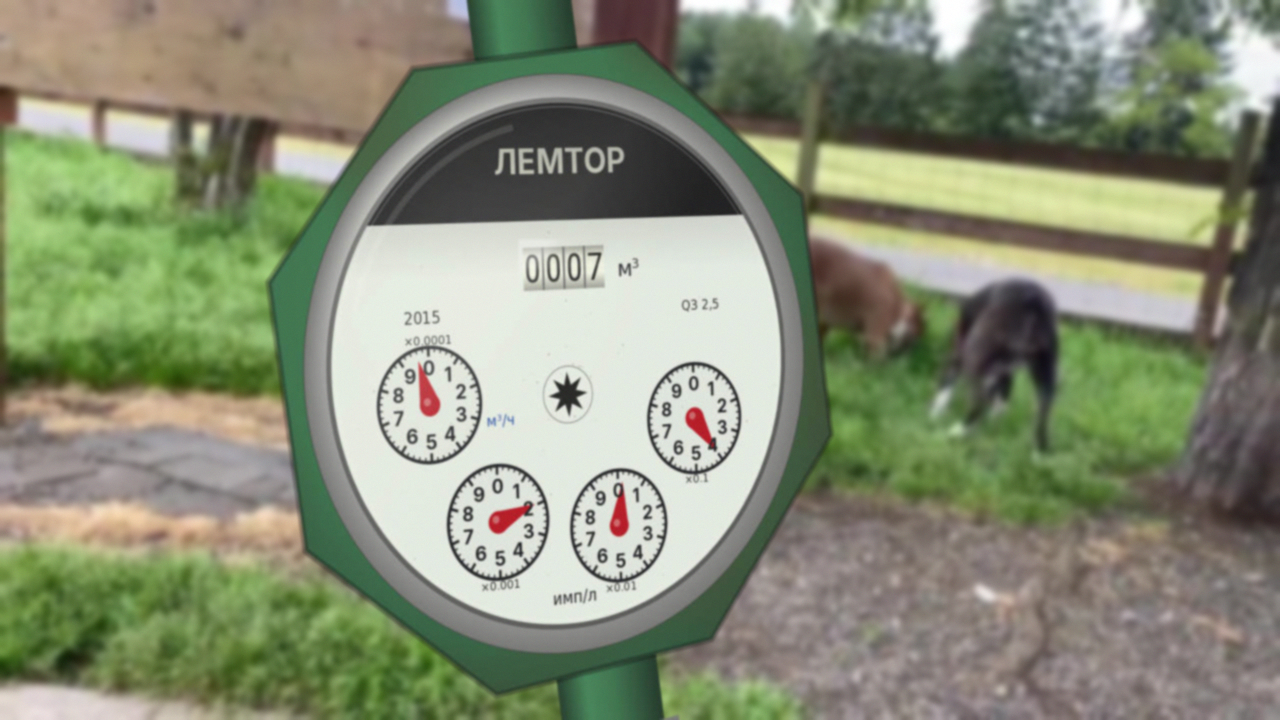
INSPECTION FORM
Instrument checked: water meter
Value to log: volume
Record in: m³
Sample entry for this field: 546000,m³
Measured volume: 7.4019,m³
